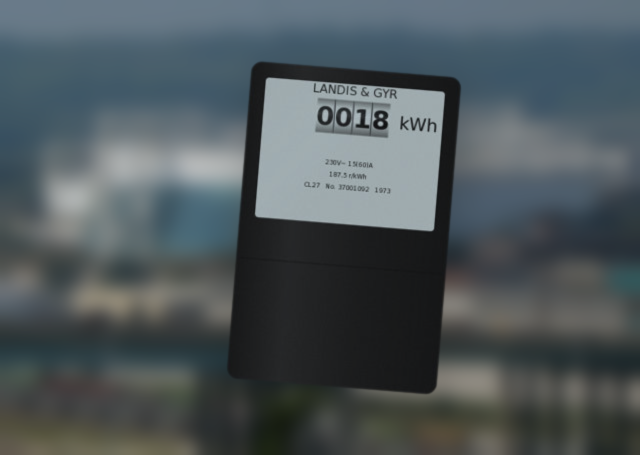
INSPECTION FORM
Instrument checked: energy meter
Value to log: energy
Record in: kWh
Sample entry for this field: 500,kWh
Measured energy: 18,kWh
